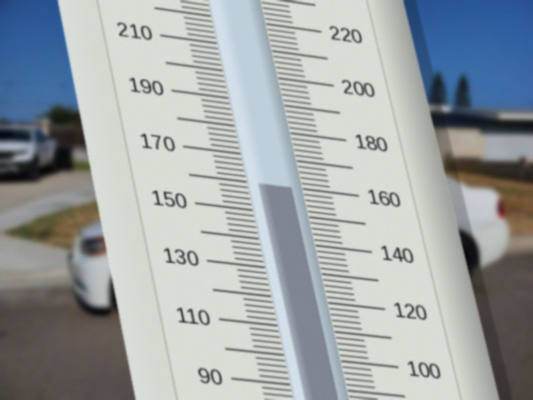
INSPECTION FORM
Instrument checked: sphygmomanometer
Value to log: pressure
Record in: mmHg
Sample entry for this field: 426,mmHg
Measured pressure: 160,mmHg
